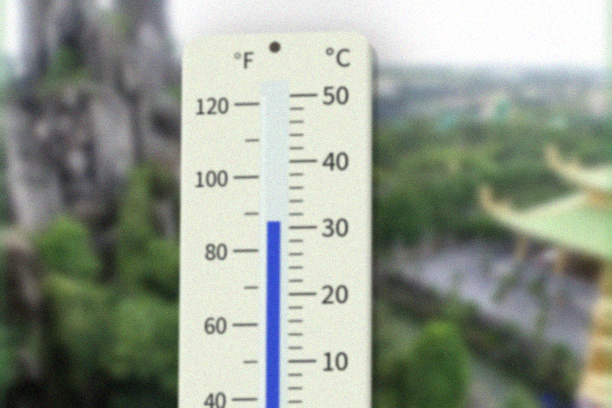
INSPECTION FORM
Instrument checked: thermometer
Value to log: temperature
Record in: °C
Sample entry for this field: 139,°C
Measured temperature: 31,°C
